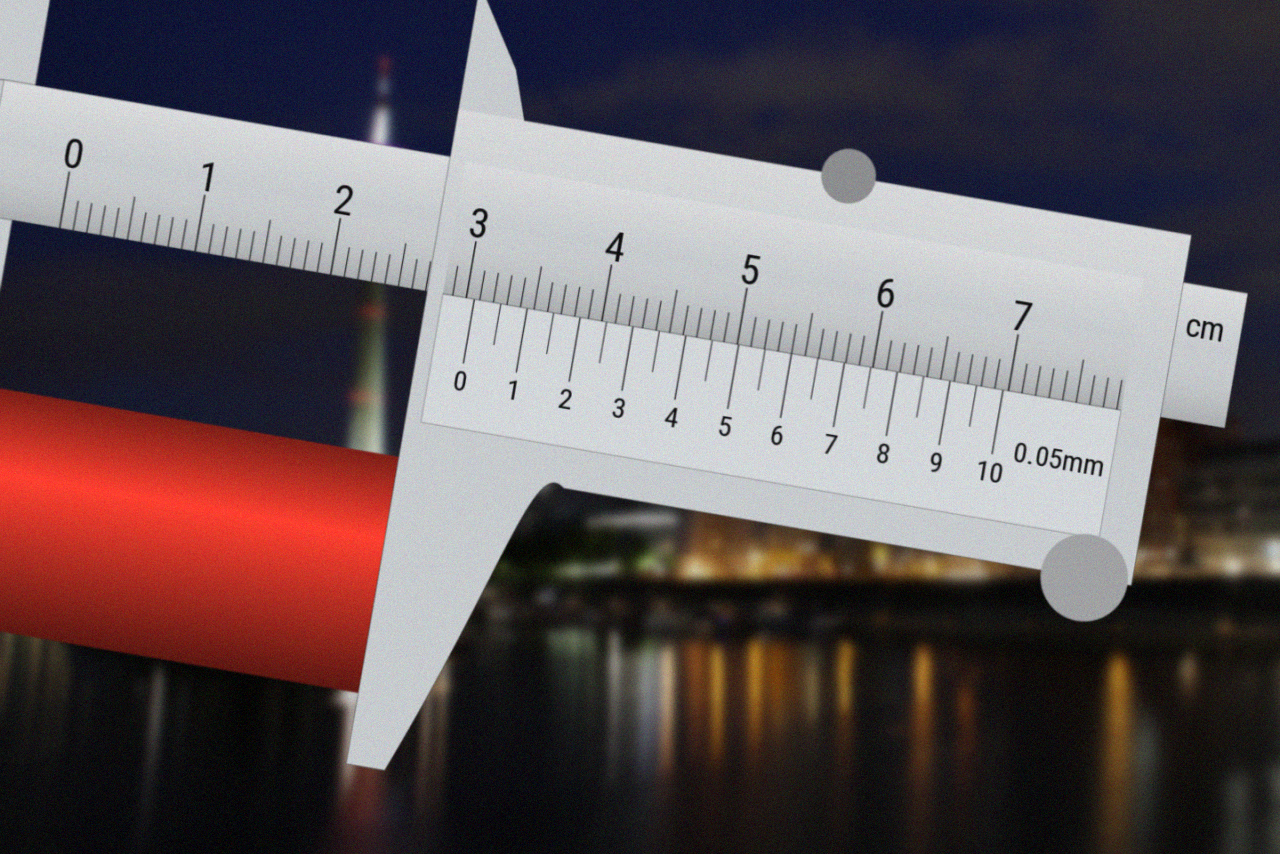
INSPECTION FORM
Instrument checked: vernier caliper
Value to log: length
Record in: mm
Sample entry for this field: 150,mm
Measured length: 30.6,mm
